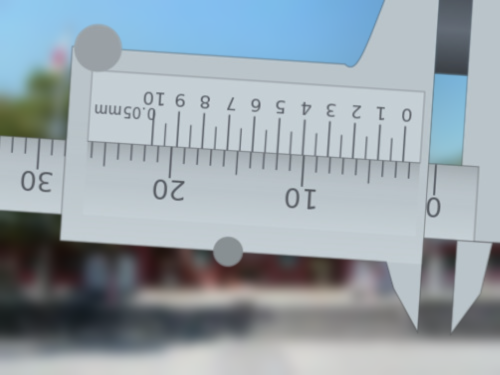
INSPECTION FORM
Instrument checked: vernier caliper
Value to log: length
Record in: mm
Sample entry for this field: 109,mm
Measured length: 2.5,mm
